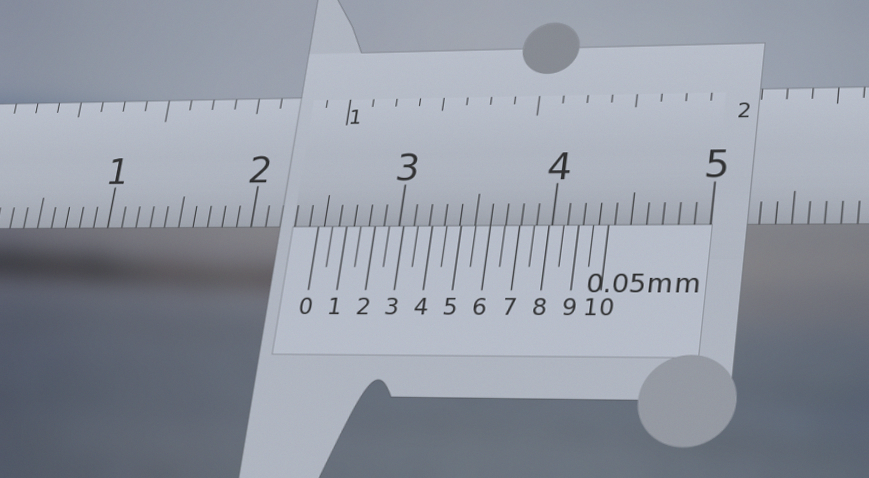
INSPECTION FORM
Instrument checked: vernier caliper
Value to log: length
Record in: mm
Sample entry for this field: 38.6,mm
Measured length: 24.6,mm
